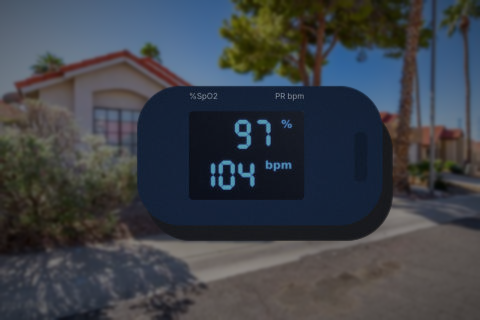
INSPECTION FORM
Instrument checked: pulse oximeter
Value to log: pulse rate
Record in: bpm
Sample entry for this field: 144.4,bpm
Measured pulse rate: 104,bpm
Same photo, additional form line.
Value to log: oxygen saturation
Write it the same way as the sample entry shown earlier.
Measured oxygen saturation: 97,%
